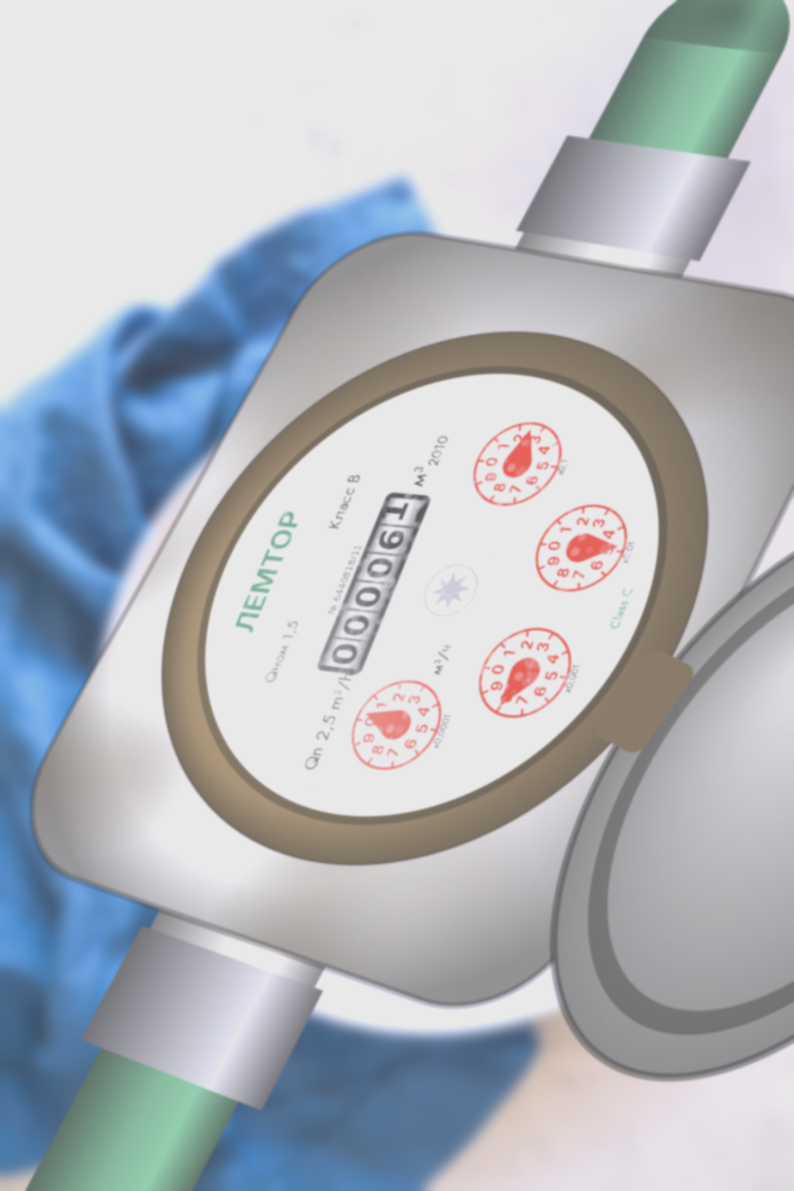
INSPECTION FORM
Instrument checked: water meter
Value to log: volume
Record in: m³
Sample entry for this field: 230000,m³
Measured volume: 61.2480,m³
